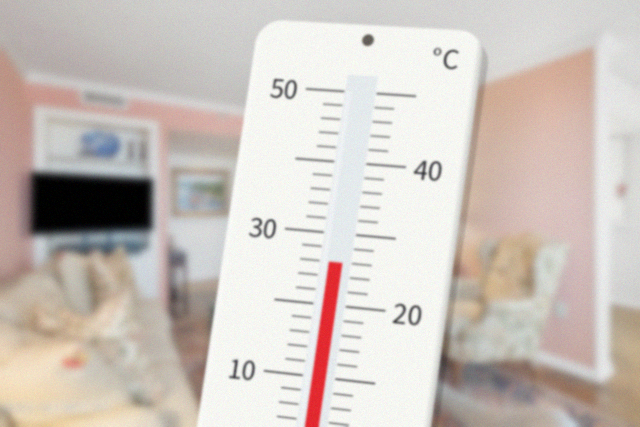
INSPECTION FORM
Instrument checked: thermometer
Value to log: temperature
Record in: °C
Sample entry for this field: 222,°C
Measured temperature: 26,°C
